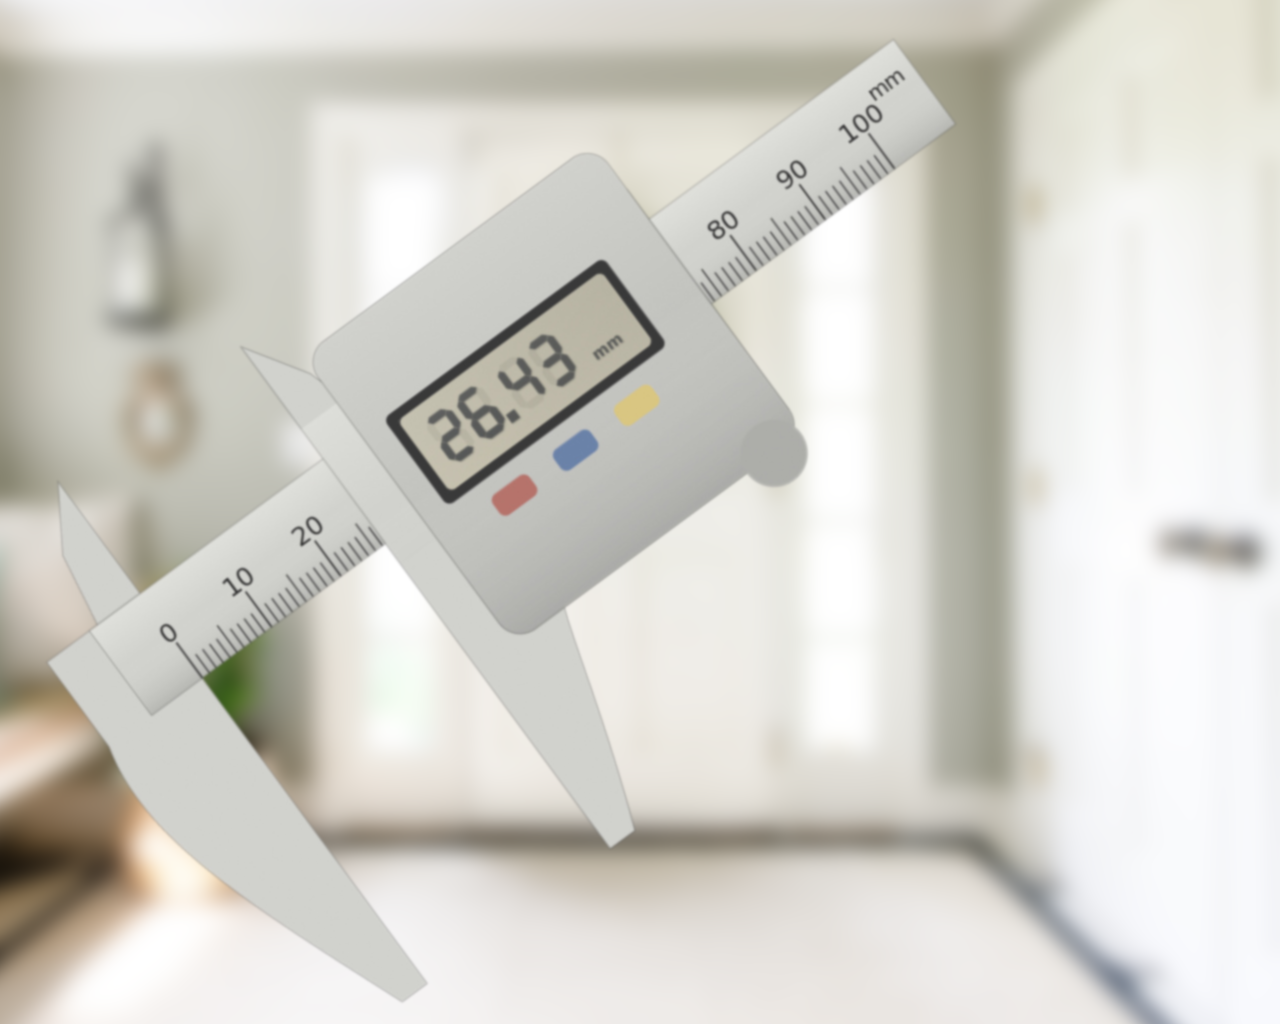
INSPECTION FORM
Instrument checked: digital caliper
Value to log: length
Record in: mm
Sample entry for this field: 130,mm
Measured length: 26.43,mm
